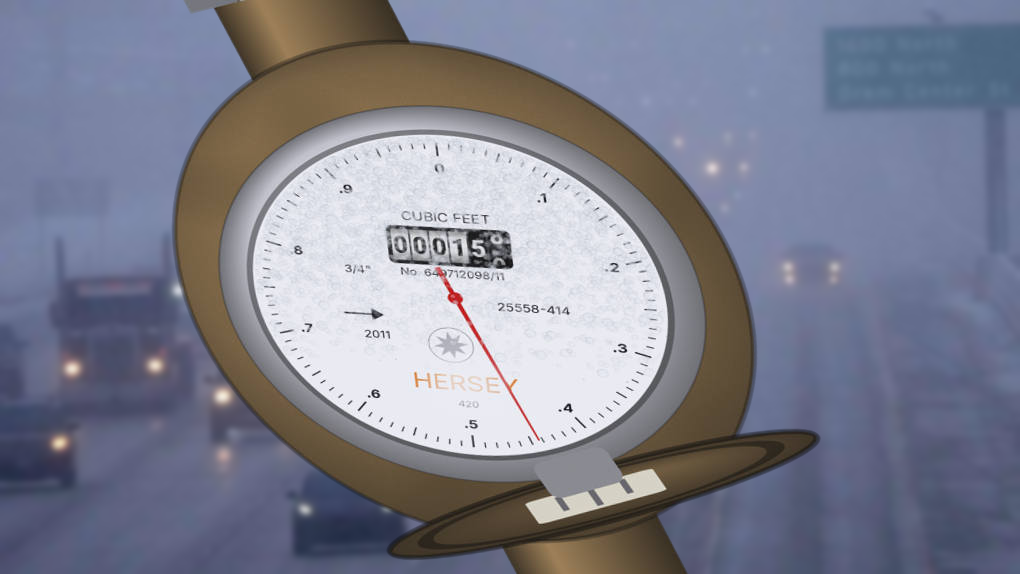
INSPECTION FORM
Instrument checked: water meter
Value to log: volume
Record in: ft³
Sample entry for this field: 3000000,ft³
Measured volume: 158.44,ft³
